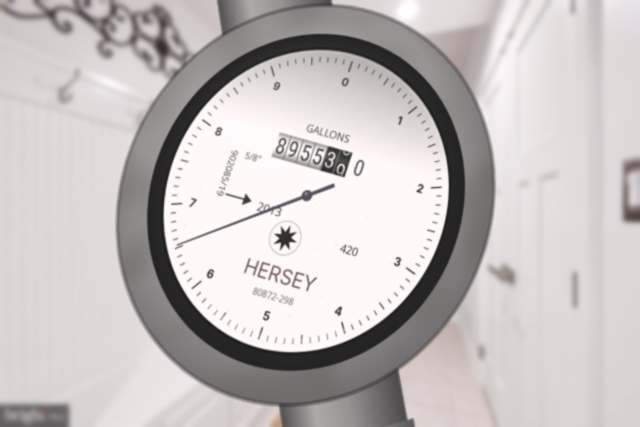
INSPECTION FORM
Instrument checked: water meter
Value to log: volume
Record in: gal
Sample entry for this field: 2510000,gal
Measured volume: 8955386.5,gal
